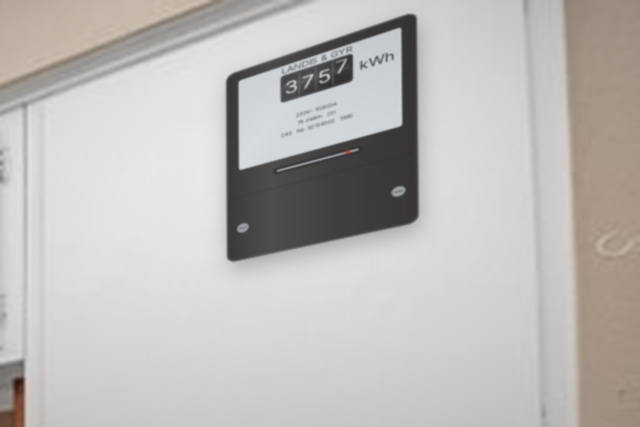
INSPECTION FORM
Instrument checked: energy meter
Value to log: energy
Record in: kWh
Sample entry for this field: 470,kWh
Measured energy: 3757,kWh
